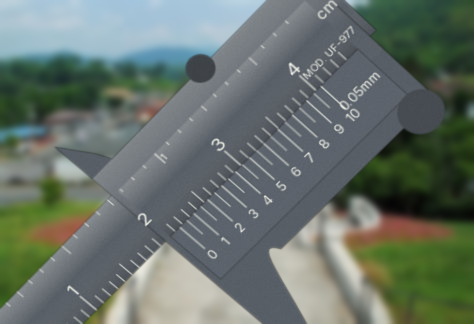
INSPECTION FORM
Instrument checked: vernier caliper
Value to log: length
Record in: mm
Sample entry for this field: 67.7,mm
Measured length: 21.6,mm
